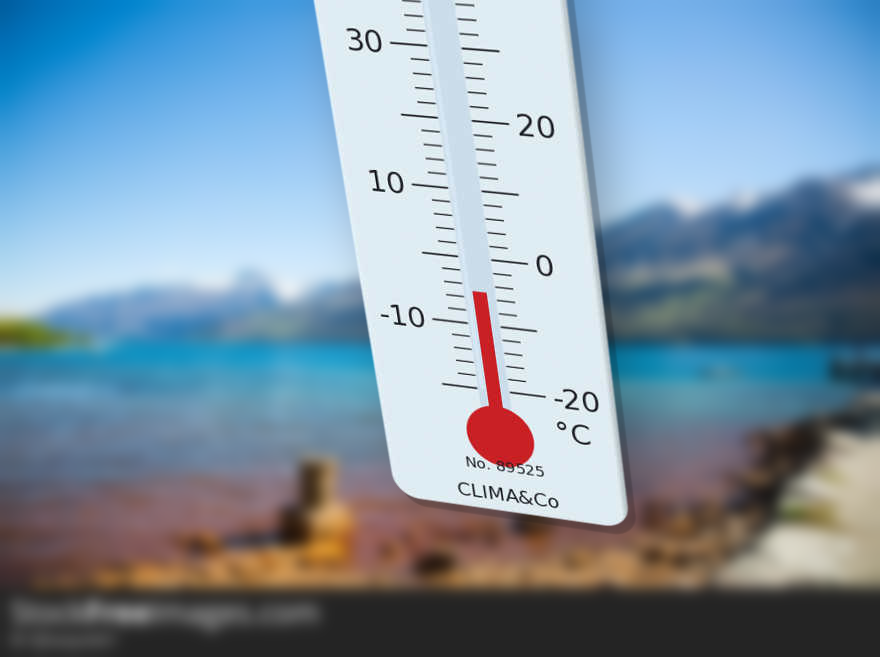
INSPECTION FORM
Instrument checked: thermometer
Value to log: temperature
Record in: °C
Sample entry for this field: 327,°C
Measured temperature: -5,°C
